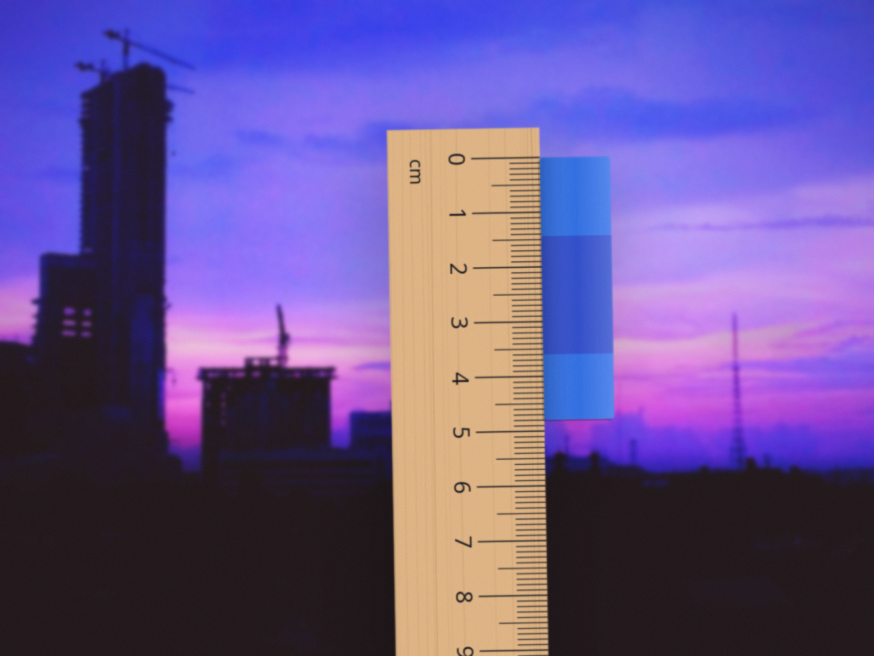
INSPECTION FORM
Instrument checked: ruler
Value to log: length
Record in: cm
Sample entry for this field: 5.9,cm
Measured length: 4.8,cm
